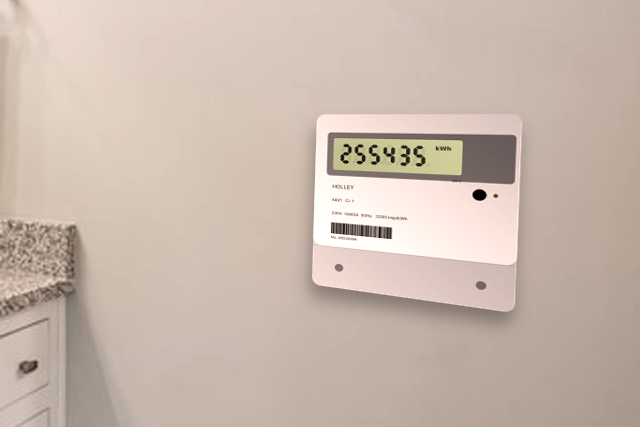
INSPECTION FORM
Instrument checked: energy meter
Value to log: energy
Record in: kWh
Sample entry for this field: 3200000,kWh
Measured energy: 255435,kWh
